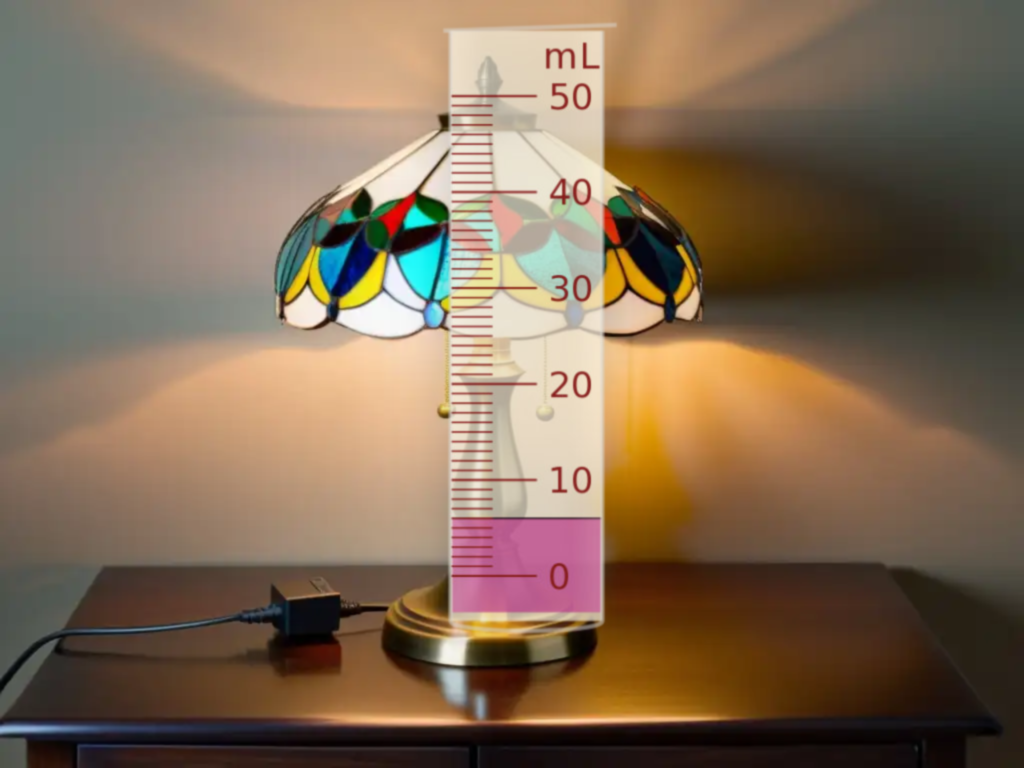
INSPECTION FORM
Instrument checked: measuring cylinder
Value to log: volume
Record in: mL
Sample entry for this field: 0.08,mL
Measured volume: 6,mL
